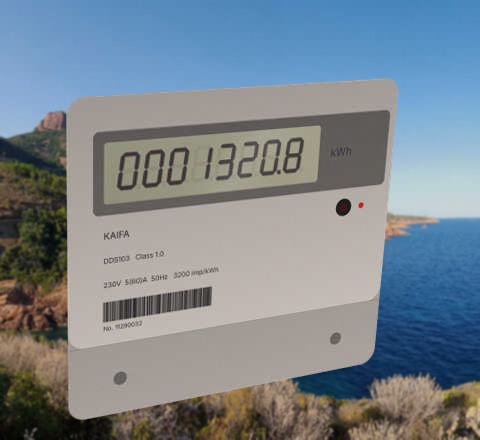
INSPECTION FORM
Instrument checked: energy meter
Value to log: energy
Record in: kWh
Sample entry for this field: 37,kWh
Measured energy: 1320.8,kWh
